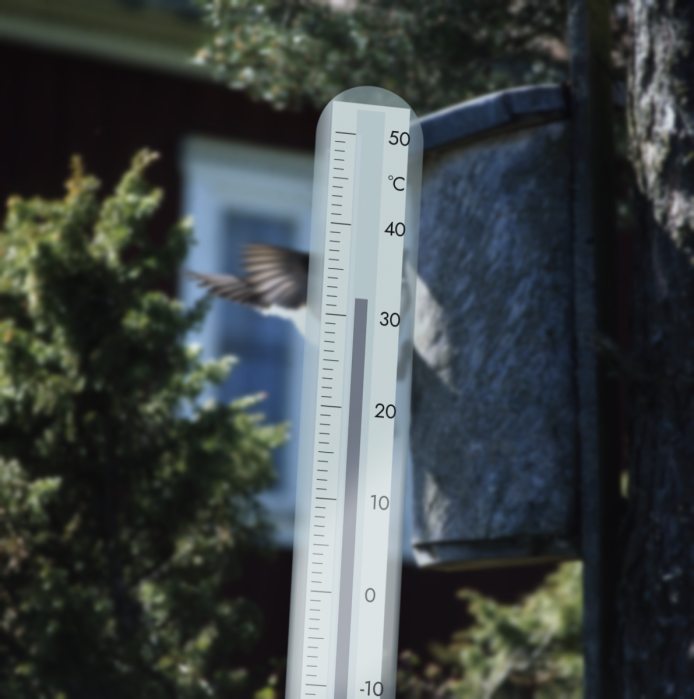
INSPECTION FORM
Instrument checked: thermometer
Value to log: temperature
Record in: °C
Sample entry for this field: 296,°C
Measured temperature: 32,°C
